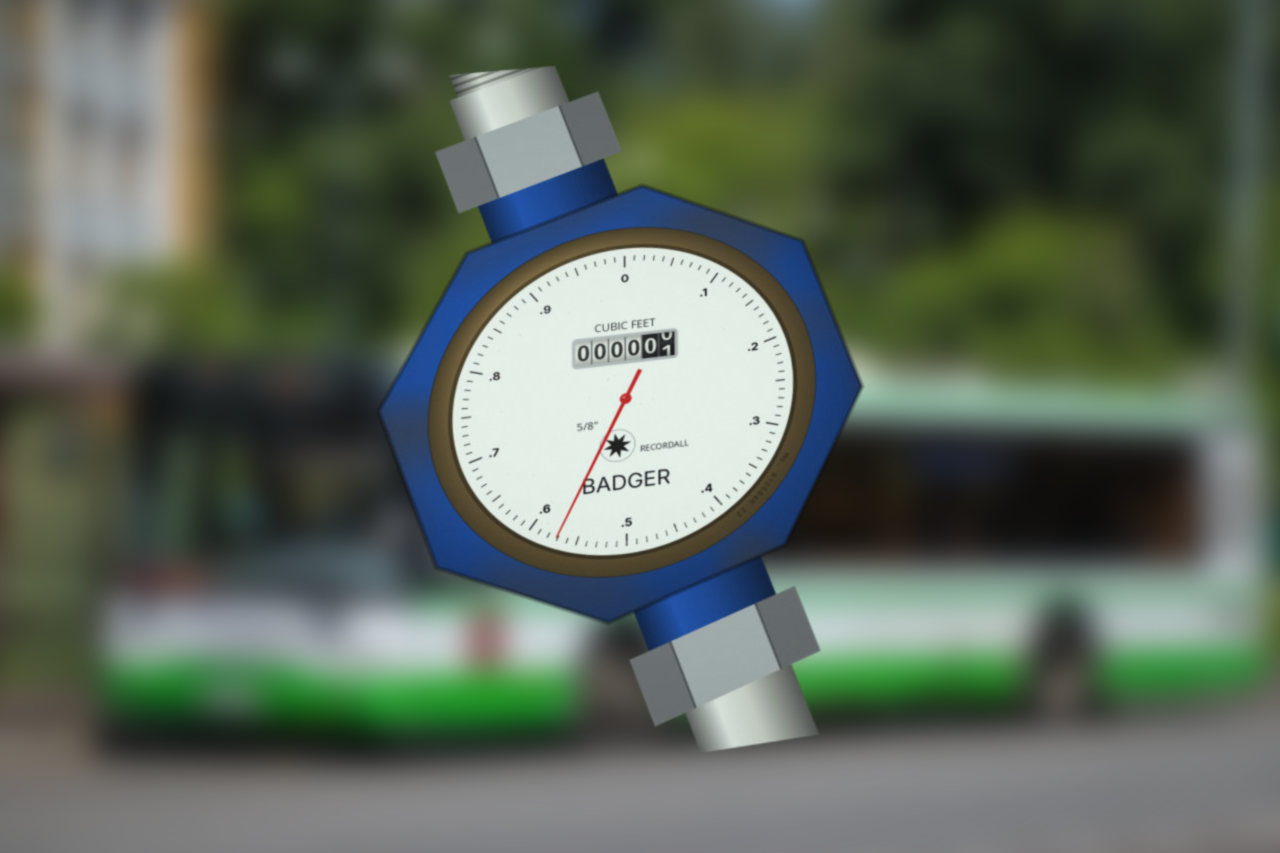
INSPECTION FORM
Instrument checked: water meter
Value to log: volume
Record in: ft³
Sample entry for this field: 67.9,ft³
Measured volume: 0.57,ft³
